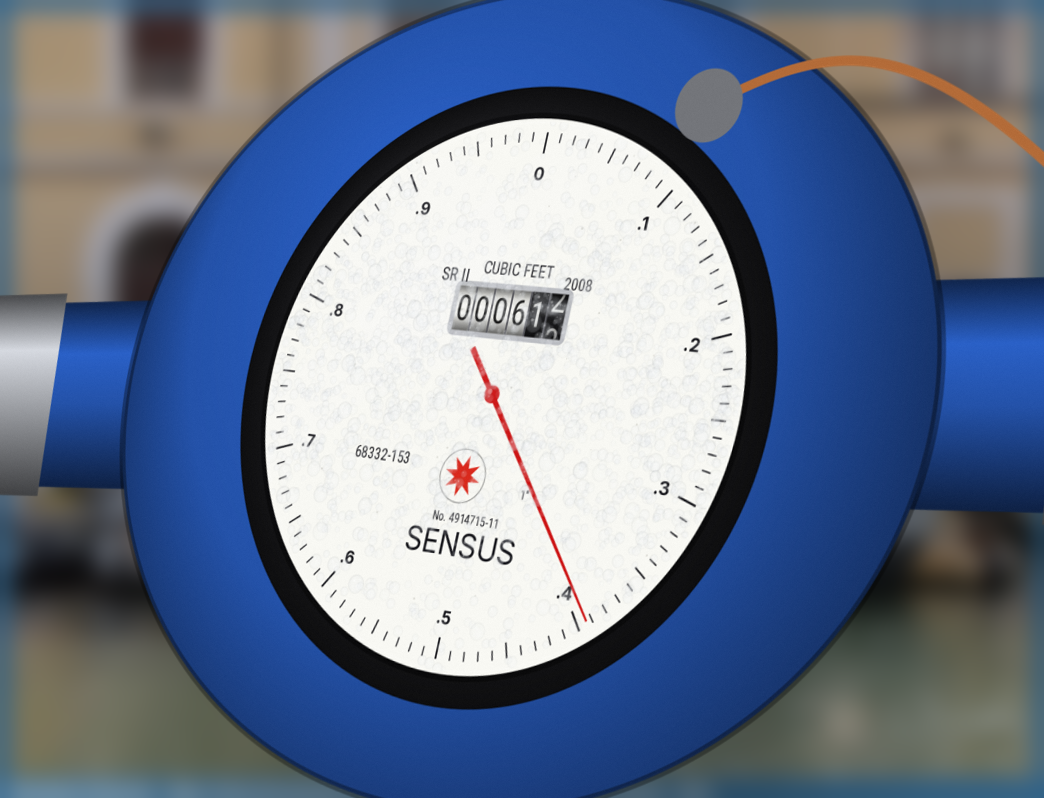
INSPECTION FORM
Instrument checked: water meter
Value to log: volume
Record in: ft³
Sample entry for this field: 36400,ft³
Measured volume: 612.39,ft³
